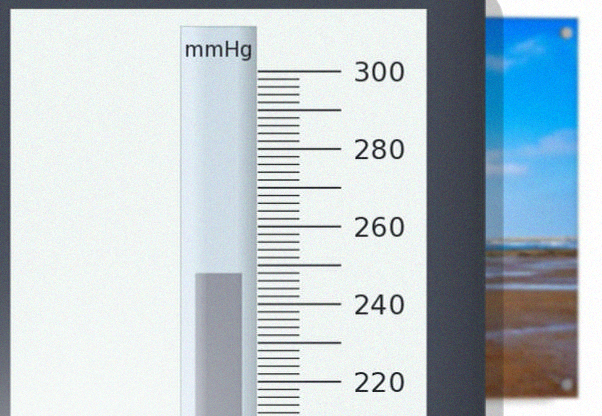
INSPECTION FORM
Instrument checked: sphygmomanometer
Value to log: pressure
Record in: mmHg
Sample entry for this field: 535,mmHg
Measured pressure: 248,mmHg
